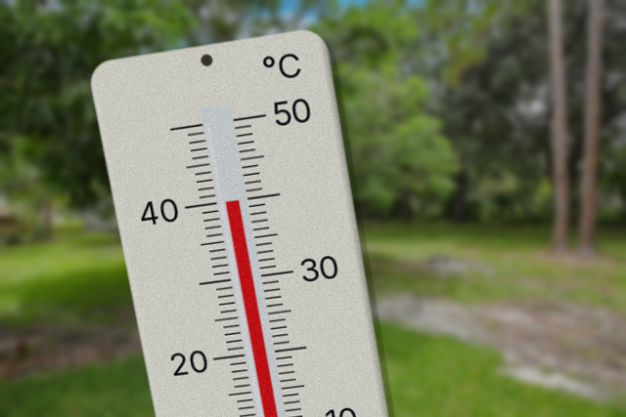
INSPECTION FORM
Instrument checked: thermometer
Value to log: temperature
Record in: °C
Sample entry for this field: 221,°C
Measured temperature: 40,°C
